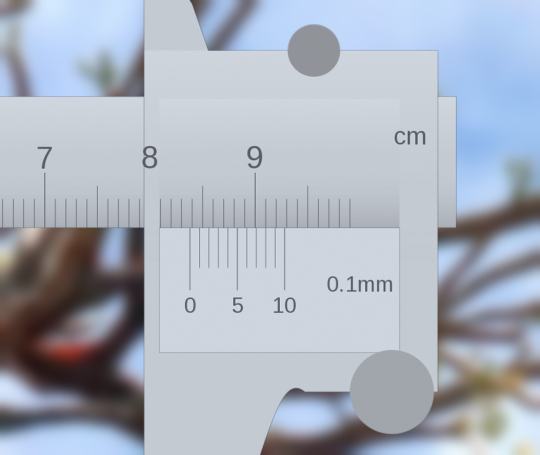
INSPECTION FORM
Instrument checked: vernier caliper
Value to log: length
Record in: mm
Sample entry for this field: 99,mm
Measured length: 83.8,mm
